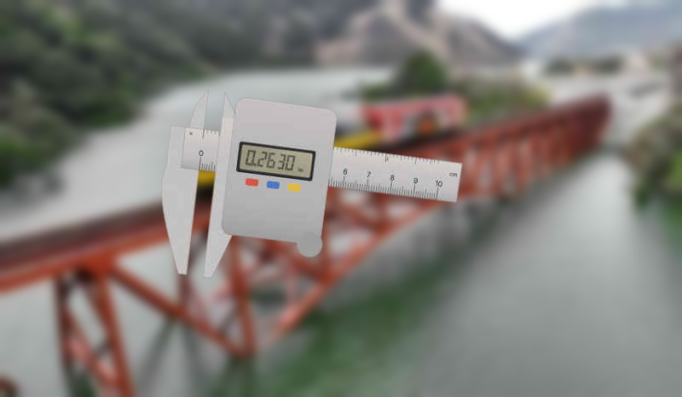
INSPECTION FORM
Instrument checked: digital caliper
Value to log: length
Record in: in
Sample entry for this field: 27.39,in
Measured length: 0.2630,in
